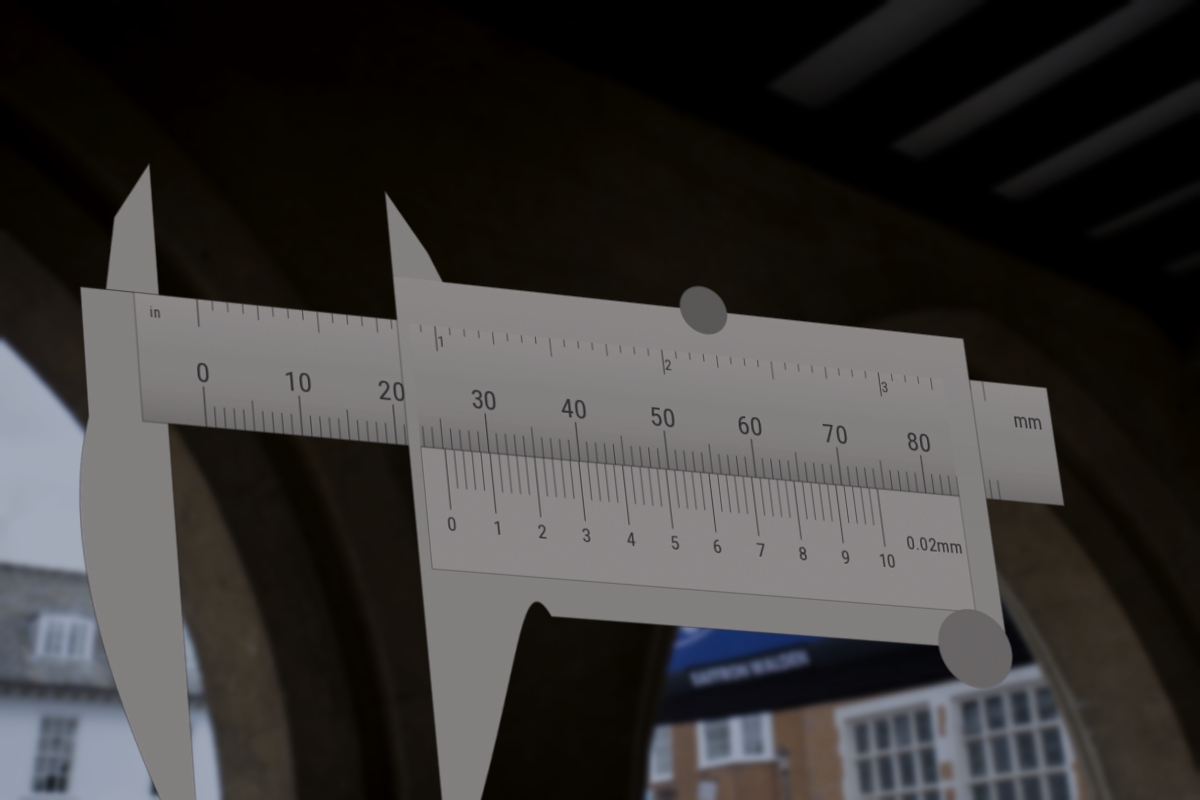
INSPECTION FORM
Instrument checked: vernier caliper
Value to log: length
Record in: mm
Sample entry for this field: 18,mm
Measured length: 25.2,mm
